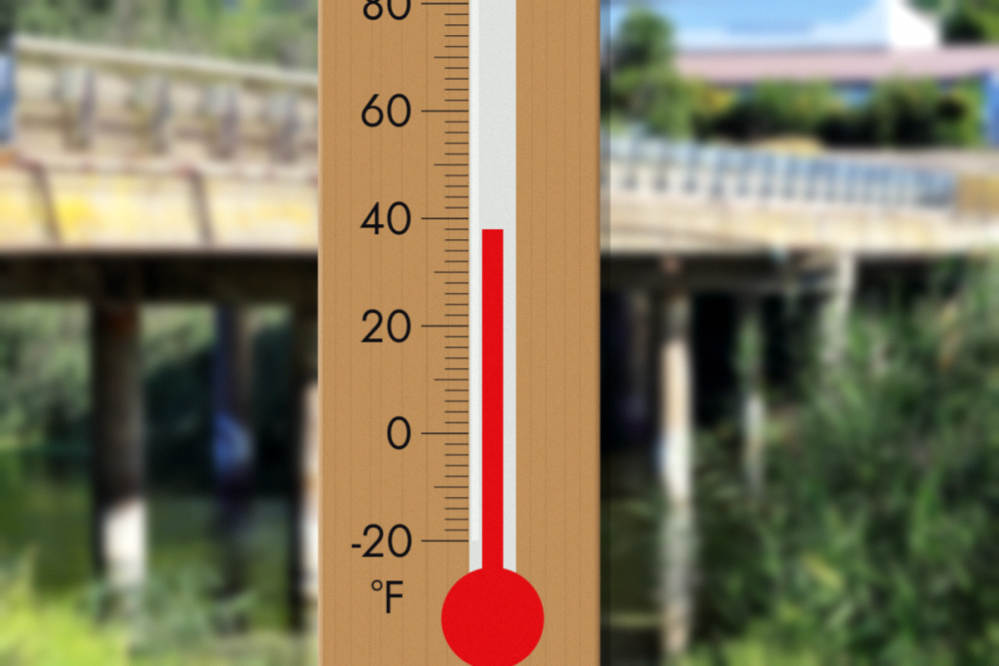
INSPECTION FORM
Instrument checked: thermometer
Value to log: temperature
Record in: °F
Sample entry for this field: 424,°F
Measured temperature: 38,°F
